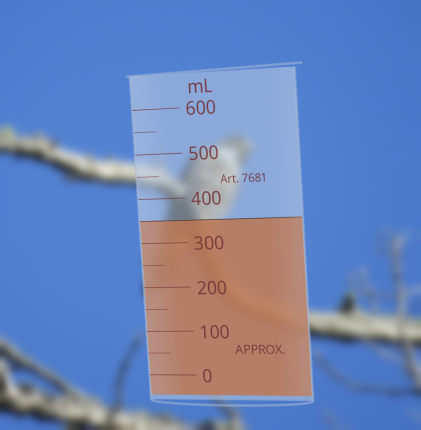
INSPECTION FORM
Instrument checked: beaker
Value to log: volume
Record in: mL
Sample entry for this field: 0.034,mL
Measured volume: 350,mL
